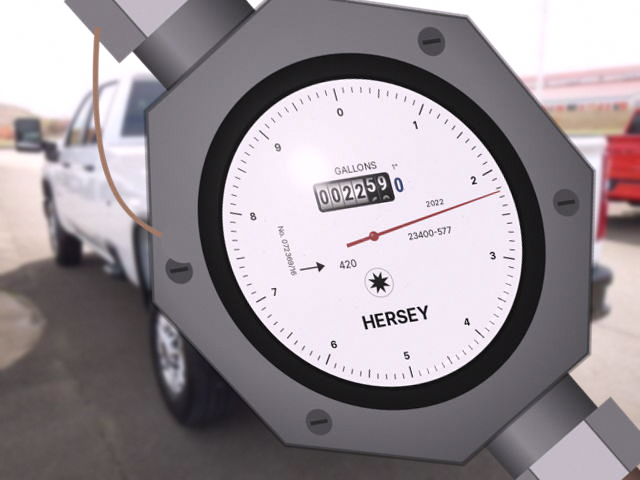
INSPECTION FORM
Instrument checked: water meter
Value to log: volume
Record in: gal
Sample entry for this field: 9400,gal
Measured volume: 22592.2,gal
